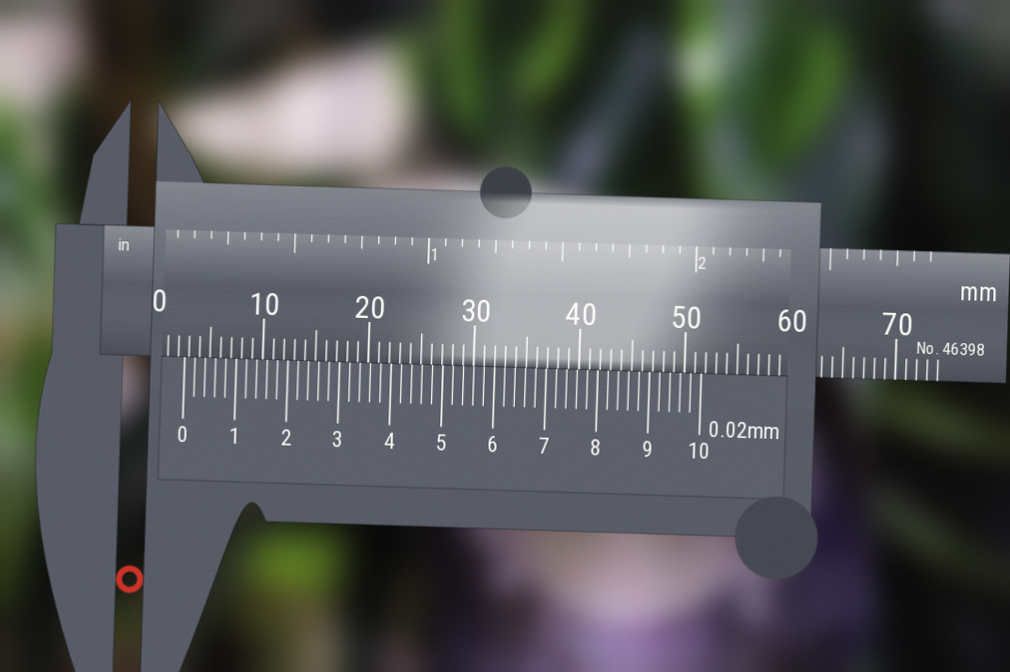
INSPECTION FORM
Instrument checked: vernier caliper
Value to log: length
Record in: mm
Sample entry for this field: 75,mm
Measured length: 2.6,mm
